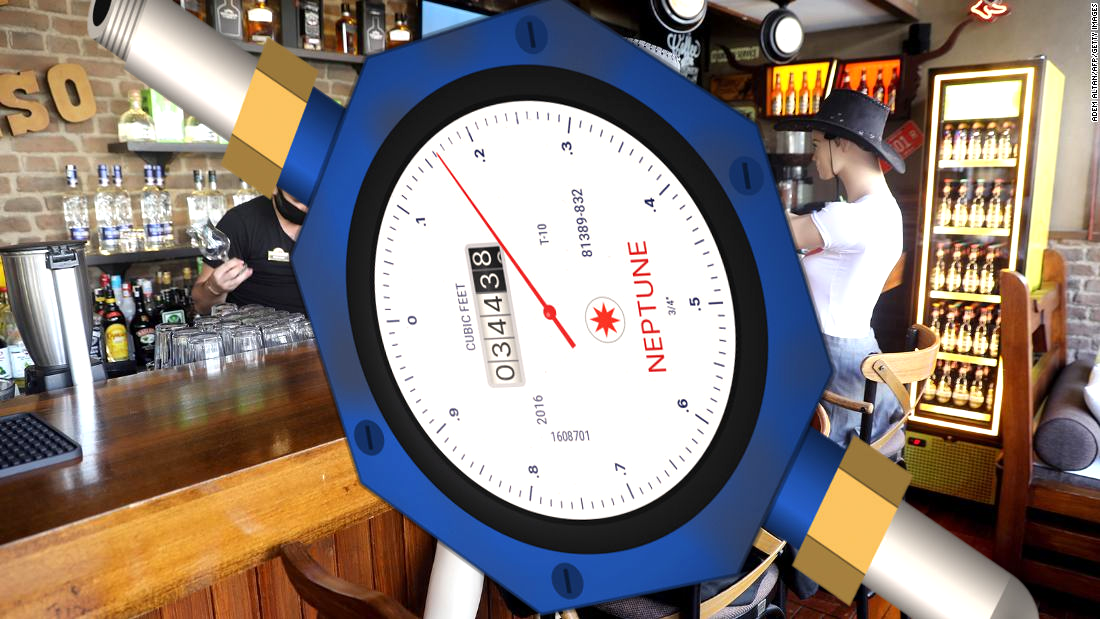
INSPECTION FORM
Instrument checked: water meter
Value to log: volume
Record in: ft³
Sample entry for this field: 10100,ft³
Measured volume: 34438.16,ft³
